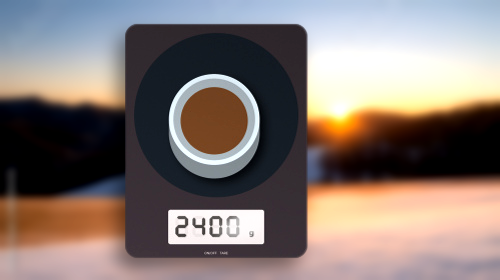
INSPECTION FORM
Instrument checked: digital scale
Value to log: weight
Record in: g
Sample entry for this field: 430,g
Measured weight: 2400,g
